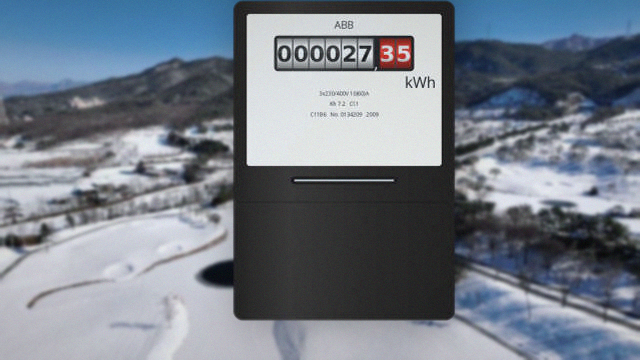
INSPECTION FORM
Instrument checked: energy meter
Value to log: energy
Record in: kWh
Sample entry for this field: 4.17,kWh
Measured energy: 27.35,kWh
